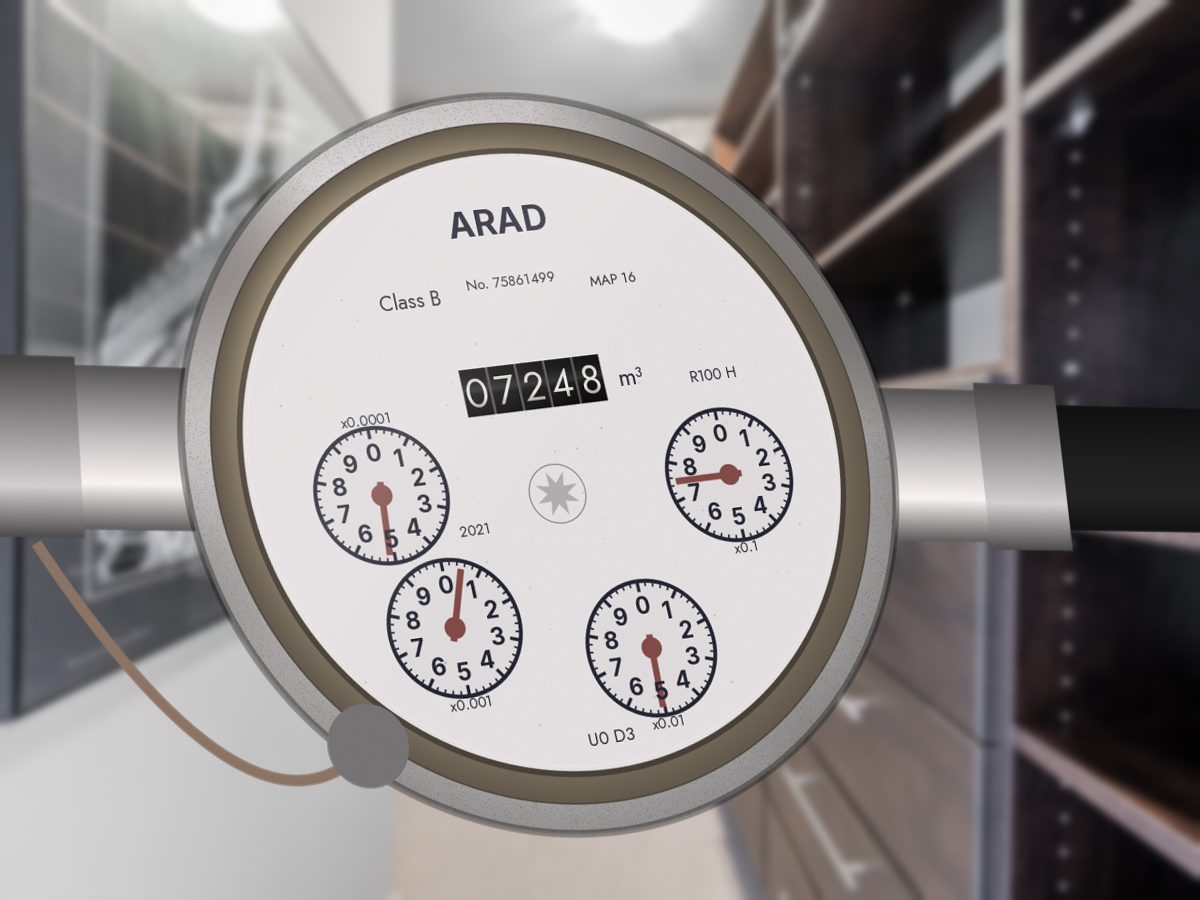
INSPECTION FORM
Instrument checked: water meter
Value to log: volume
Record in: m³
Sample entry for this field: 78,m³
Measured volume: 7248.7505,m³
